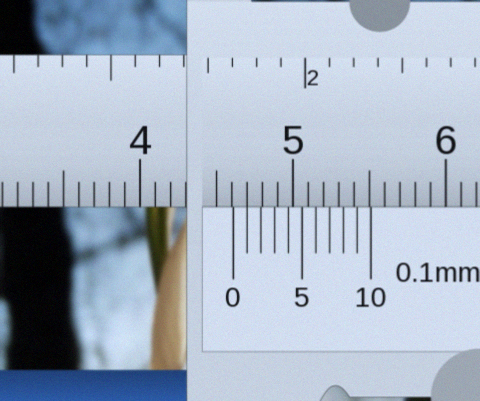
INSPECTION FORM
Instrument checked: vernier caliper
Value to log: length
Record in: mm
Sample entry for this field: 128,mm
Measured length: 46.1,mm
